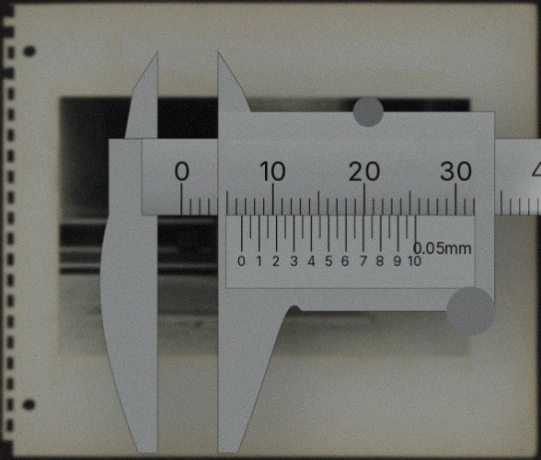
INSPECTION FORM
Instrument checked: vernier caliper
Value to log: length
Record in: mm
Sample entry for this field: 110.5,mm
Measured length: 6.6,mm
